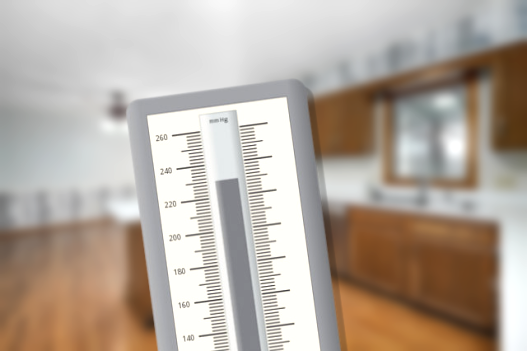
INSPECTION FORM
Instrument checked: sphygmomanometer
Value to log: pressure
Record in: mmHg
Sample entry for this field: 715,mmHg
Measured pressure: 230,mmHg
